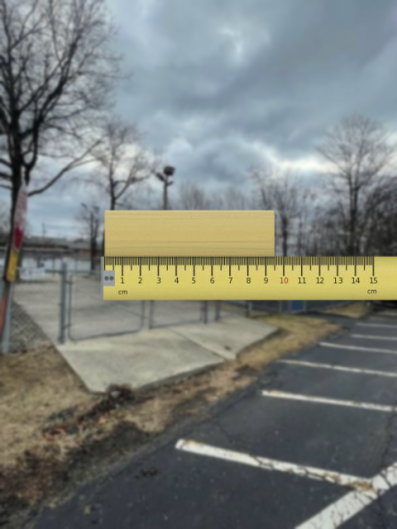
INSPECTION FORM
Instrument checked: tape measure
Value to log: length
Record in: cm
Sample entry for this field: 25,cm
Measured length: 9.5,cm
